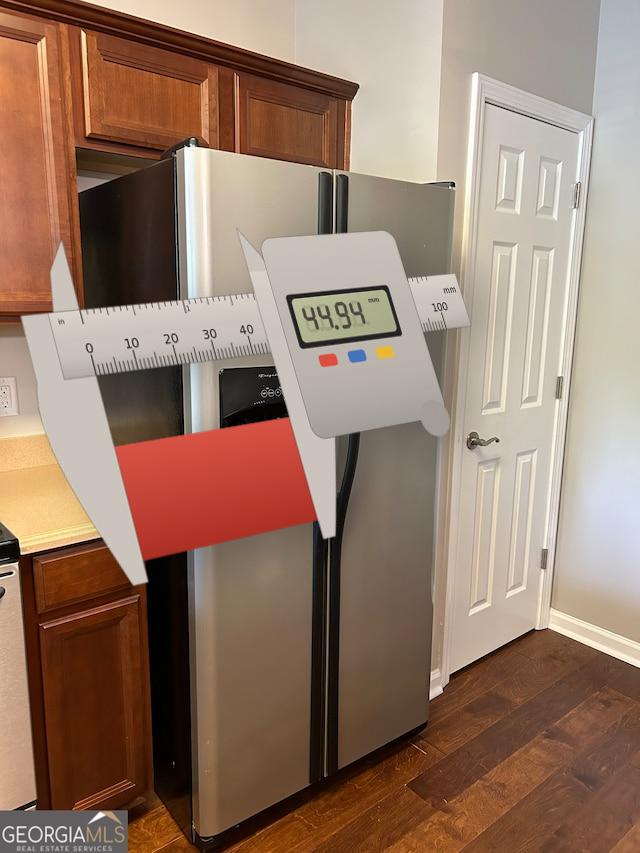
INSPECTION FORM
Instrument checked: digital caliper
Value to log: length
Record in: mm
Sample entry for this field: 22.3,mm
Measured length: 44.94,mm
